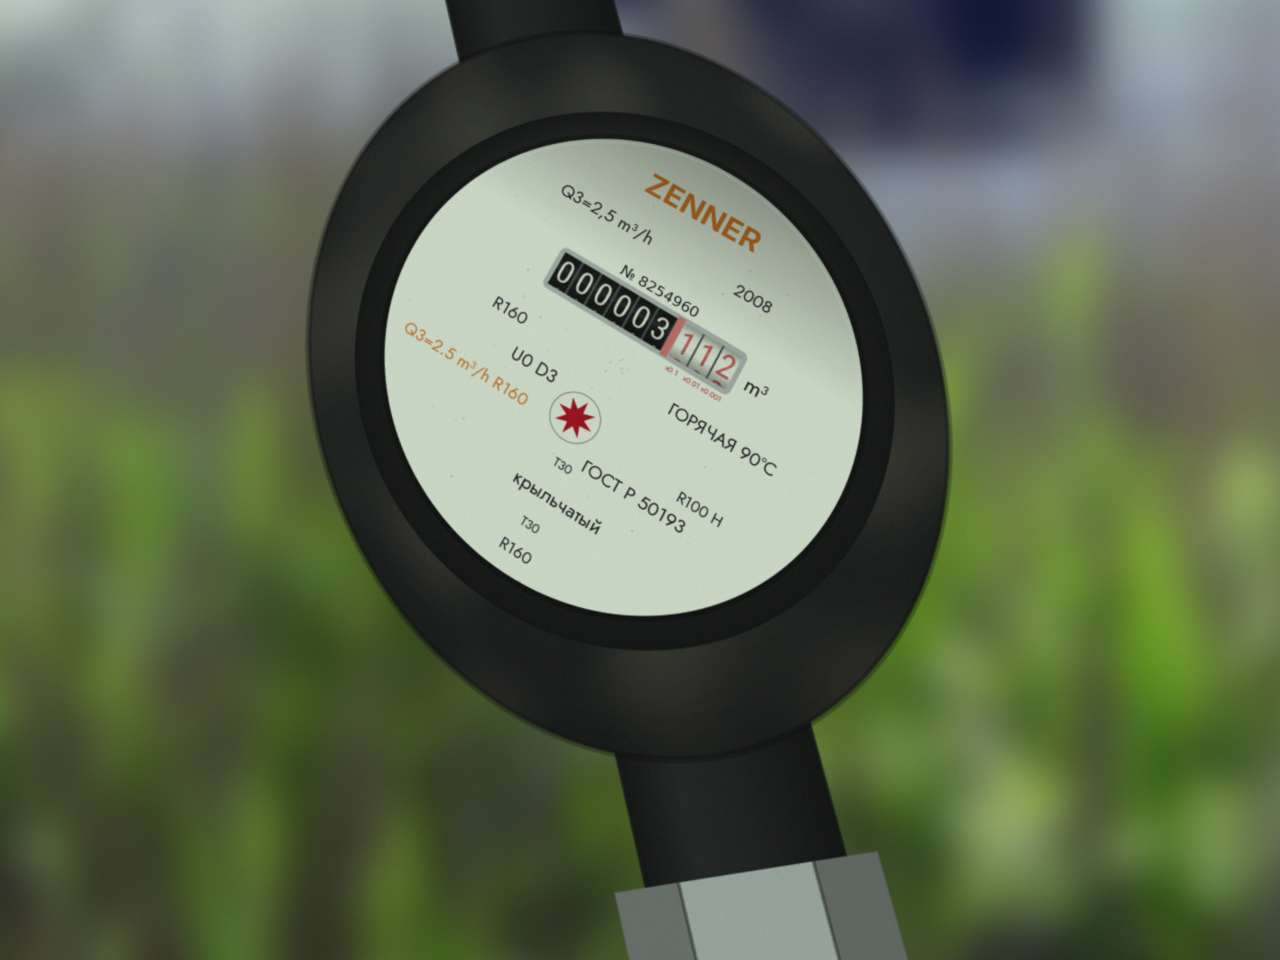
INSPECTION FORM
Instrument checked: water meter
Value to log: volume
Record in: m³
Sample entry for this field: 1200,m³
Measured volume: 3.112,m³
